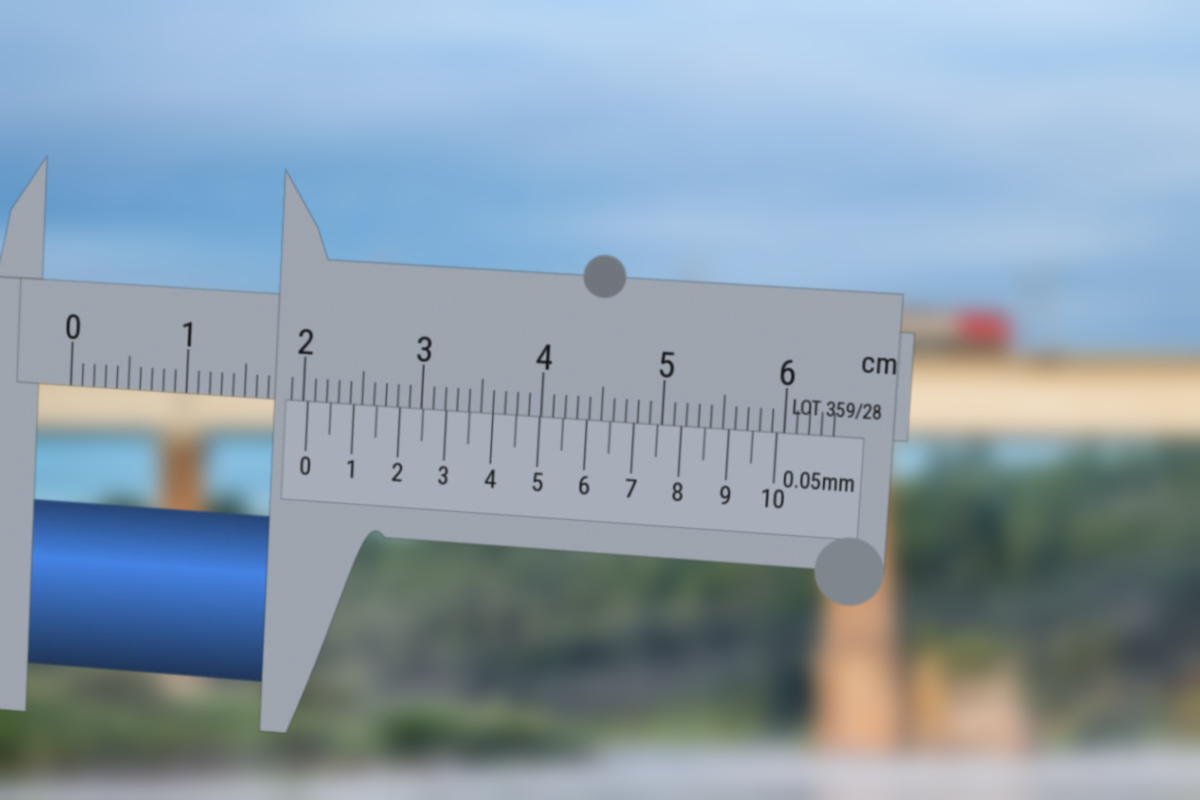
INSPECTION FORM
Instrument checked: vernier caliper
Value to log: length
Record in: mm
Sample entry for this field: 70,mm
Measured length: 20.4,mm
